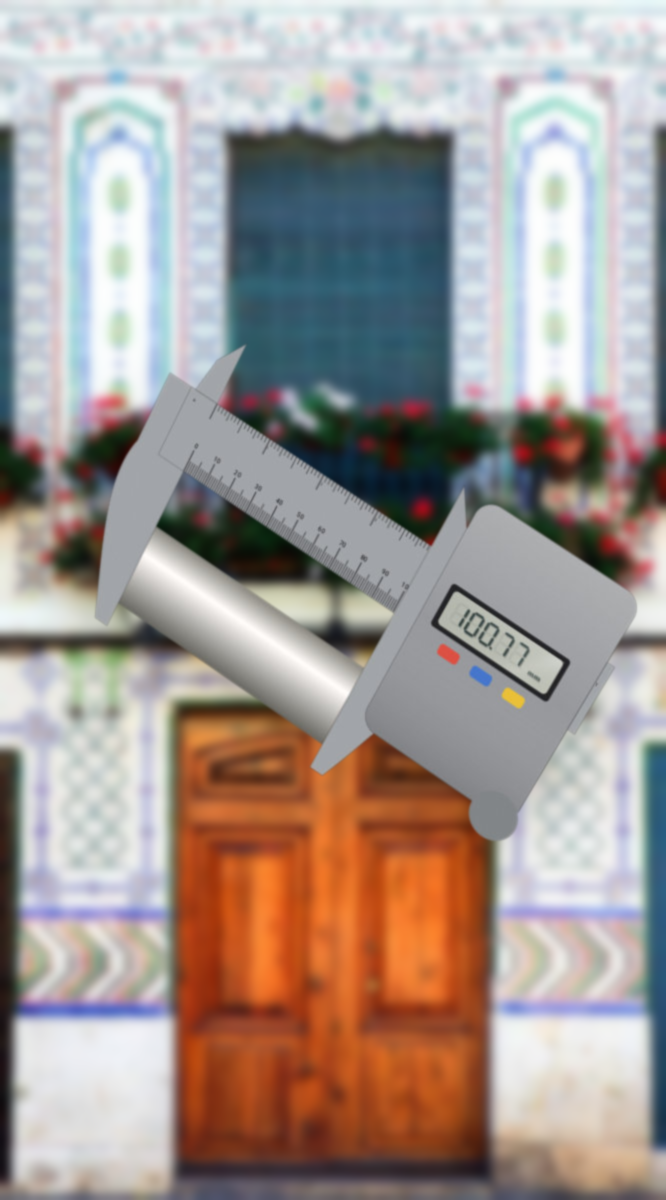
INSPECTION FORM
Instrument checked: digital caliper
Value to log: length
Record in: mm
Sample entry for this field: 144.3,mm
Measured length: 100.77,mm
